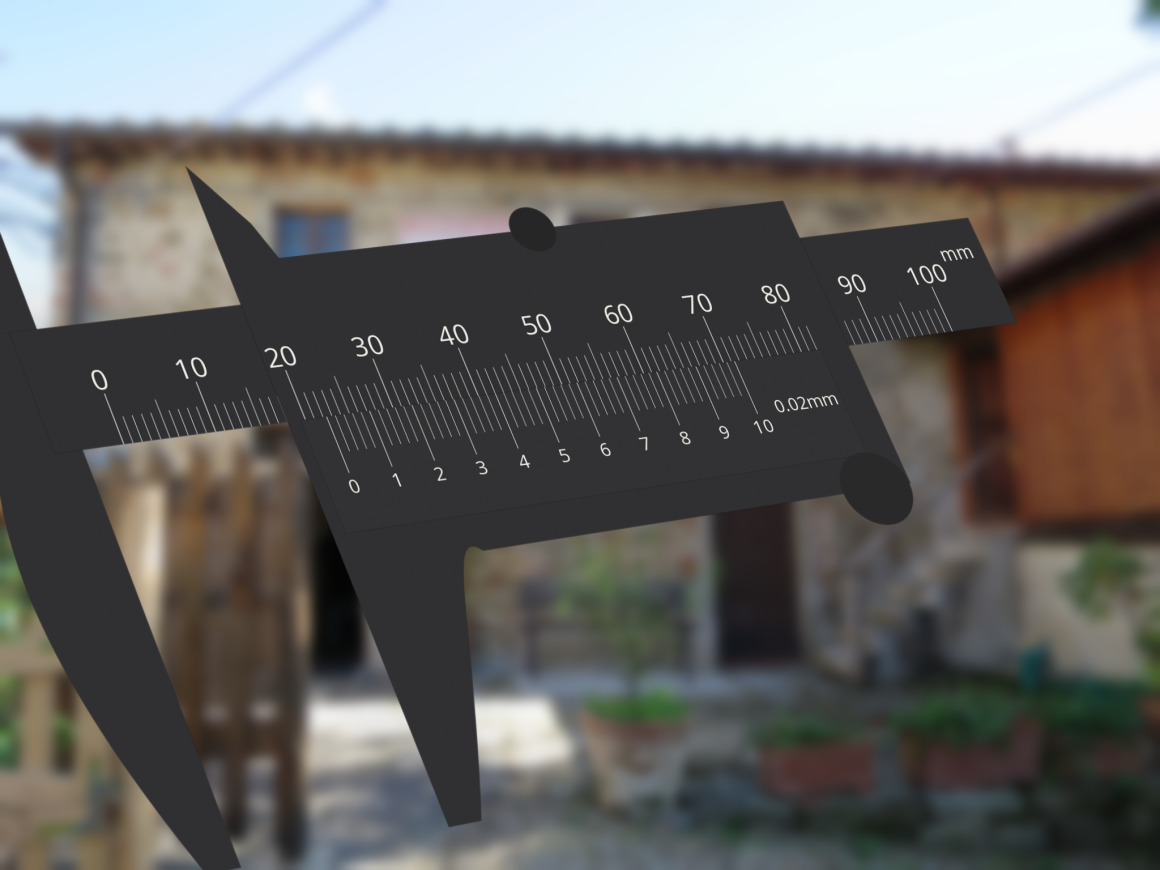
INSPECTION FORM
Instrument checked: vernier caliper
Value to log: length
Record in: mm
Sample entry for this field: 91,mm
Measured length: 22.4,mm
